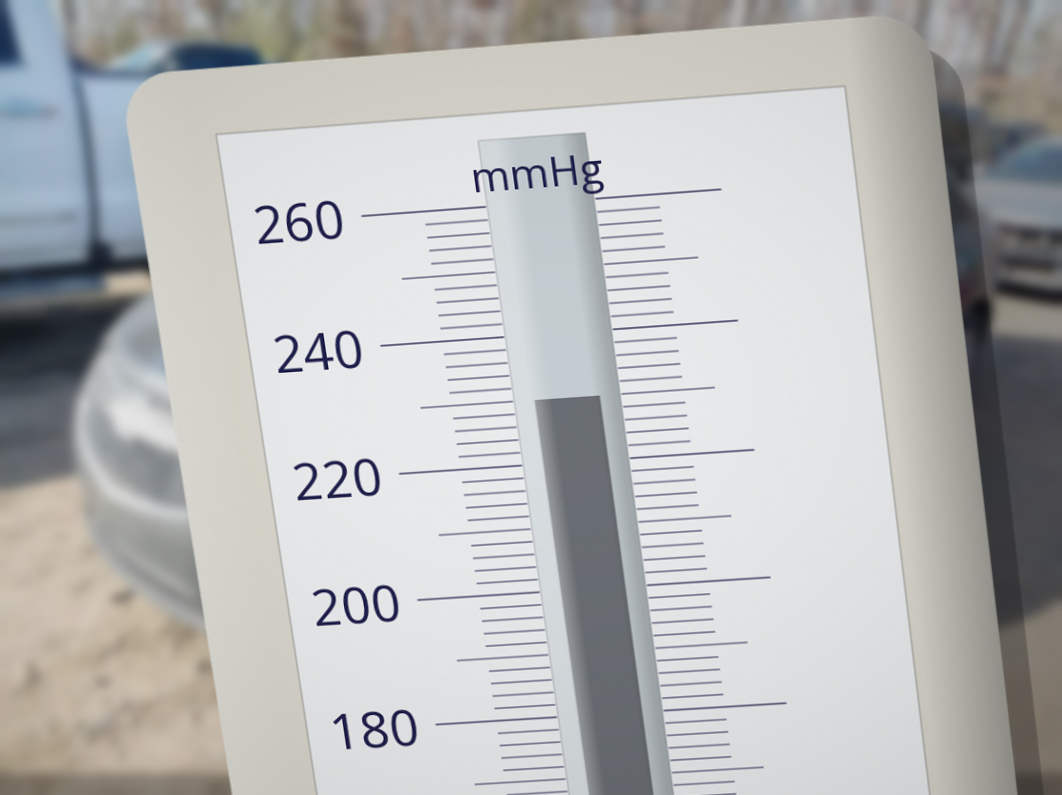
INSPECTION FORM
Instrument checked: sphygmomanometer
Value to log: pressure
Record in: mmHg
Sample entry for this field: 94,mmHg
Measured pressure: 230,mmHg
